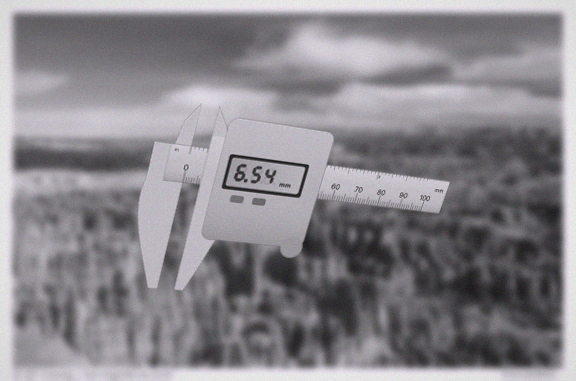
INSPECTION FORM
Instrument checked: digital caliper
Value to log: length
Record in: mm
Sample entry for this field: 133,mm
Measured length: 6.54,mm
